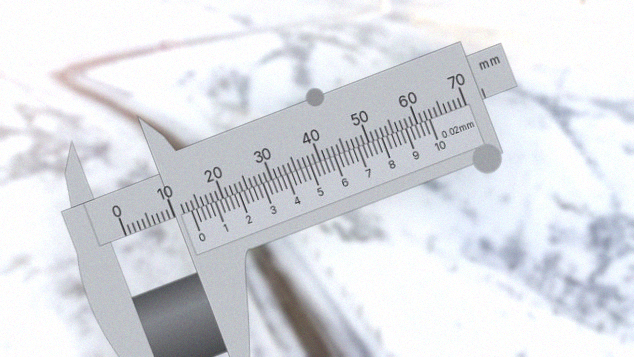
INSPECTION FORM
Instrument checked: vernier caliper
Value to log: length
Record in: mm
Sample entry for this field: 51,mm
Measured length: 13.5,mm
